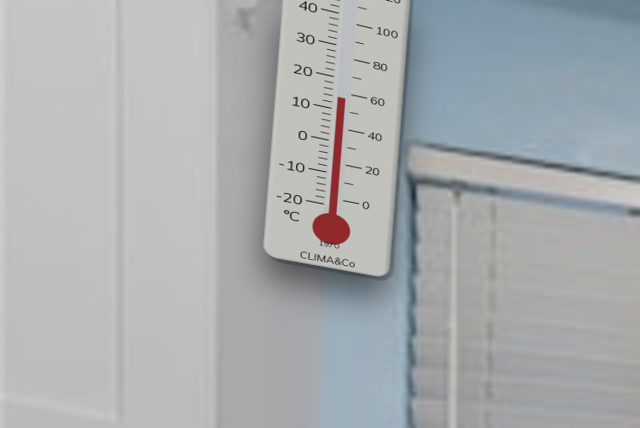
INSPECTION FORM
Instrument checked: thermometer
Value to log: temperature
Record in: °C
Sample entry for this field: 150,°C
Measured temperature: 14,°C
